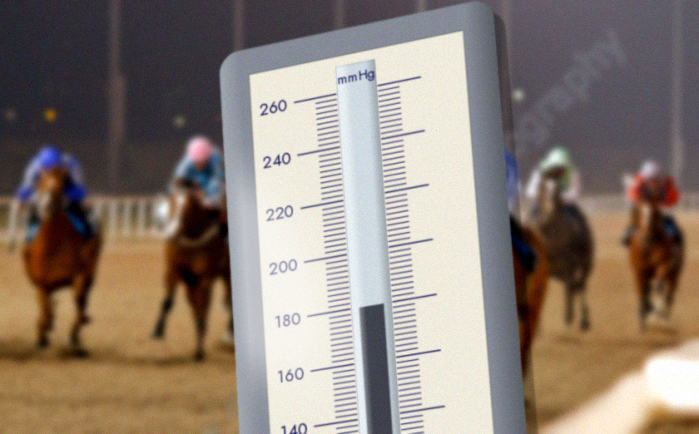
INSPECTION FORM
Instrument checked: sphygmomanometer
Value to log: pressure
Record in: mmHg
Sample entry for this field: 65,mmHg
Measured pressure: 180,mmHg
